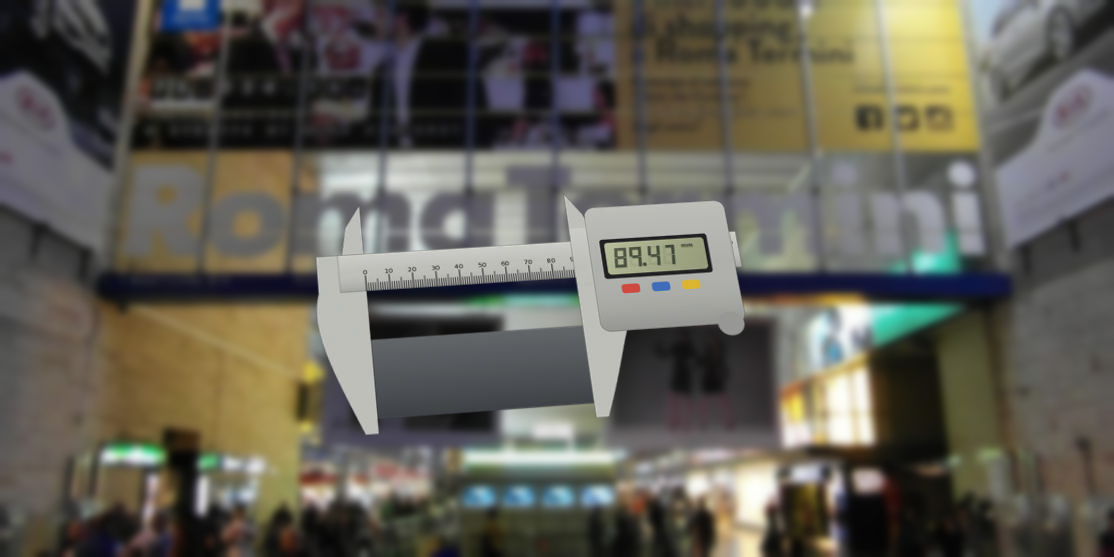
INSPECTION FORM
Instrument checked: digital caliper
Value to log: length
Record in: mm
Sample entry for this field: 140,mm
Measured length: 89.47,mm
